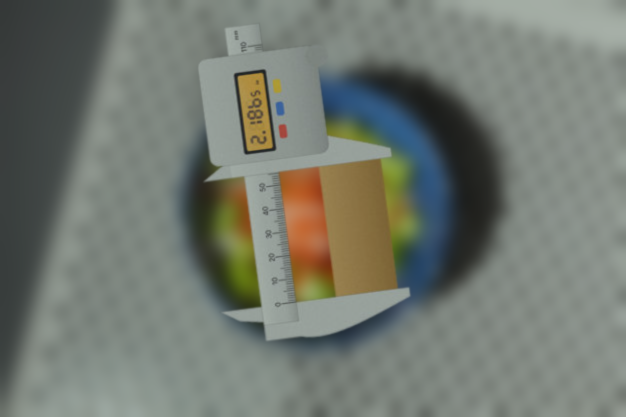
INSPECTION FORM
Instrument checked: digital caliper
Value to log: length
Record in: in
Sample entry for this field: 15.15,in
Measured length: 2.1865,in
